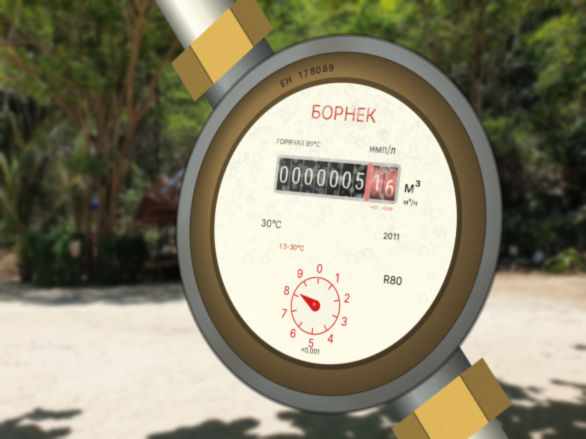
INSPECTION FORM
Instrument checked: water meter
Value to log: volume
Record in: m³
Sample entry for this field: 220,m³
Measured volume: 5.158,m³
